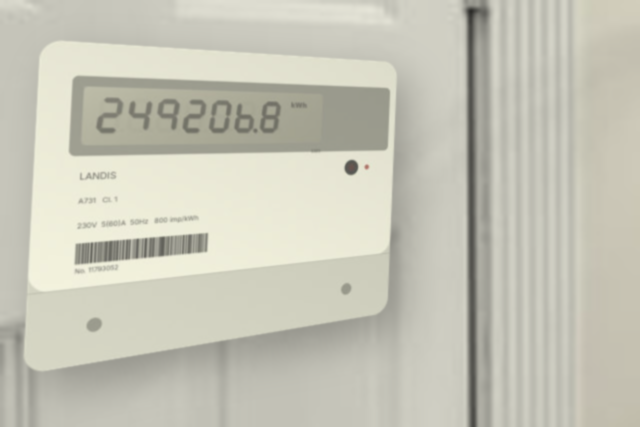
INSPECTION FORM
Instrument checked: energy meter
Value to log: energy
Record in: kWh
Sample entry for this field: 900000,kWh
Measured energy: 249206.8,kWh
